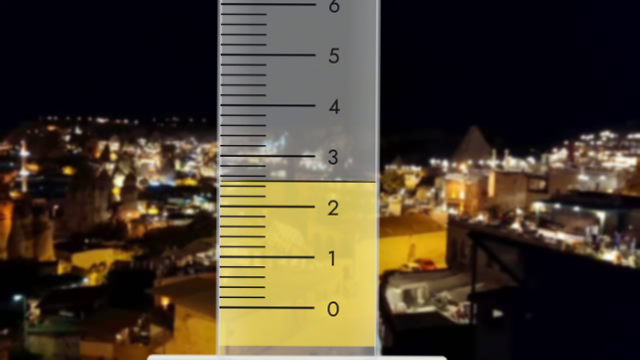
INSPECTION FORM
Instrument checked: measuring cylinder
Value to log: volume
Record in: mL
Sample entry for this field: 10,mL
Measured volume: 2.5,mL
